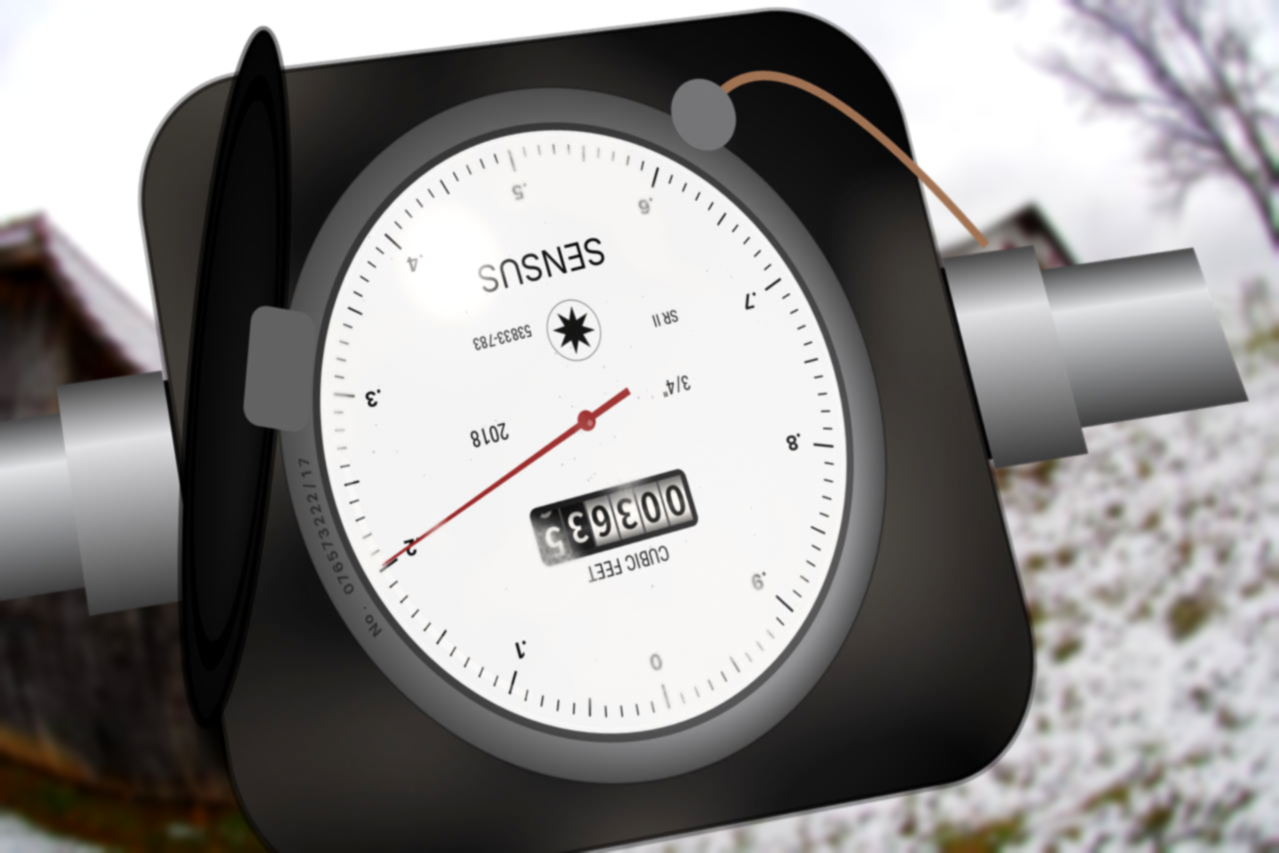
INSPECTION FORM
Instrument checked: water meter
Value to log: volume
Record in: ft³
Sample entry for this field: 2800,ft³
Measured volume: 3635.20,ft³
